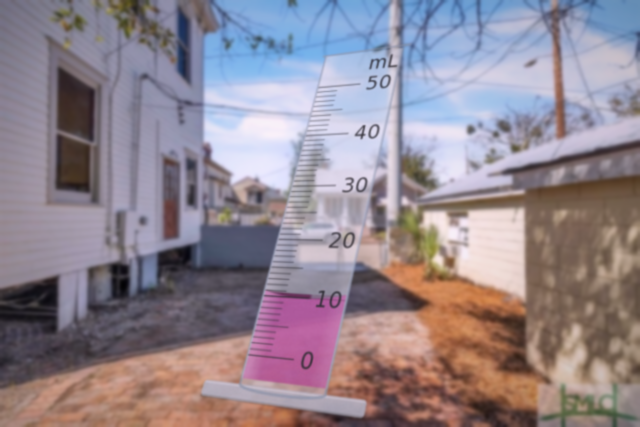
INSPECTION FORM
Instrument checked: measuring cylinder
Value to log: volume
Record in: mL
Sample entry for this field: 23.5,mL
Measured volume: 10,mL
